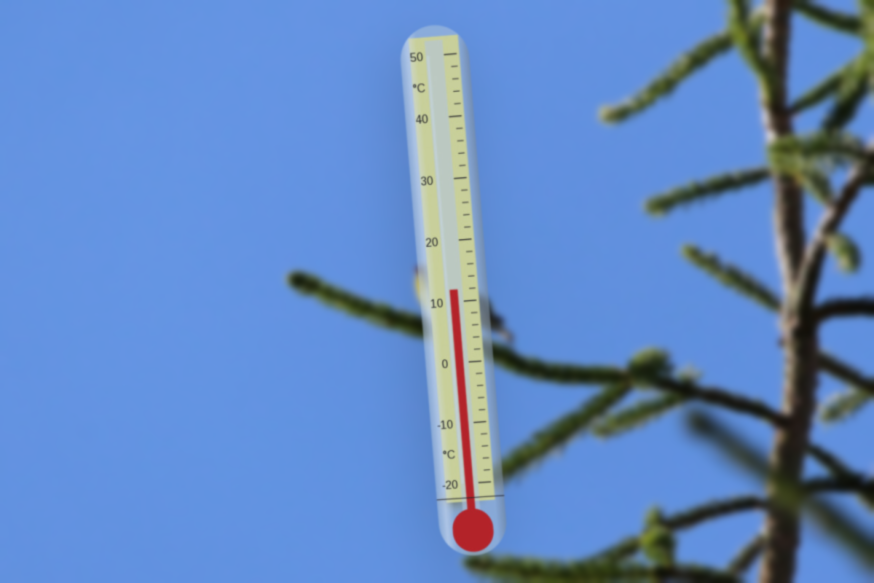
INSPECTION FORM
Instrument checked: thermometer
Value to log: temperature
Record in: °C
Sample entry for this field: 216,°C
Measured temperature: 12,°C
